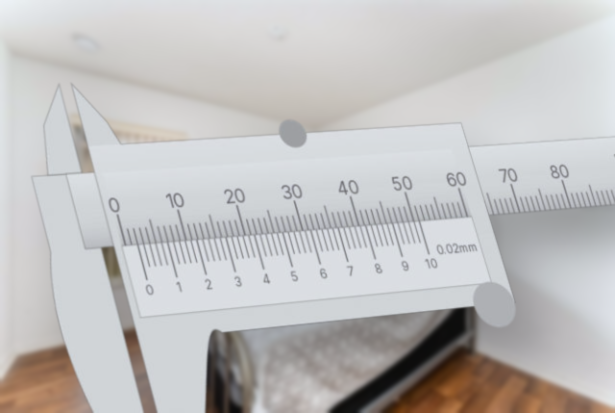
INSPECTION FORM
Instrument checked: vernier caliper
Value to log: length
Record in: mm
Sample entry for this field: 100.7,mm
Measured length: 2.0,mm
